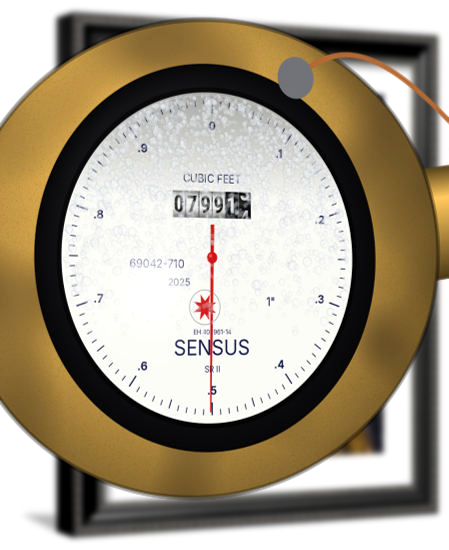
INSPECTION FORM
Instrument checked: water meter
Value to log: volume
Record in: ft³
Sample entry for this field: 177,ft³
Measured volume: 79913.50,ft³
